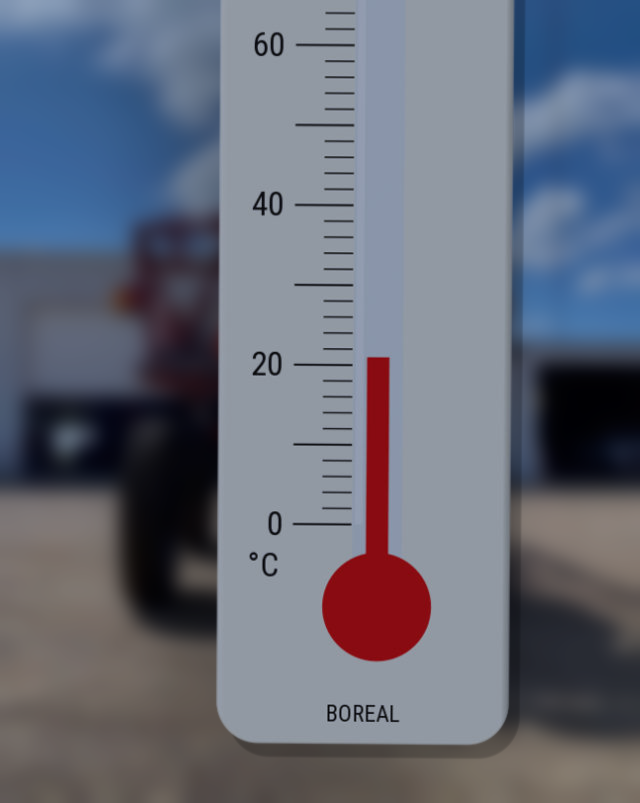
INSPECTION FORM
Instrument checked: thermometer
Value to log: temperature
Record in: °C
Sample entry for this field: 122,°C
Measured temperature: 21,°C
